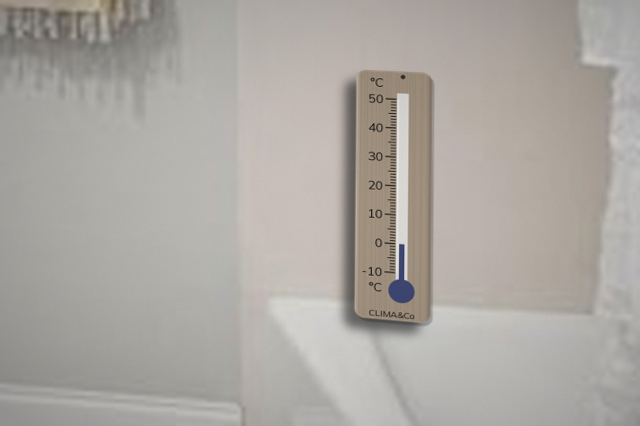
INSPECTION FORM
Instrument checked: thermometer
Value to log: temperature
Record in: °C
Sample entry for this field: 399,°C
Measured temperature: 0,°C
